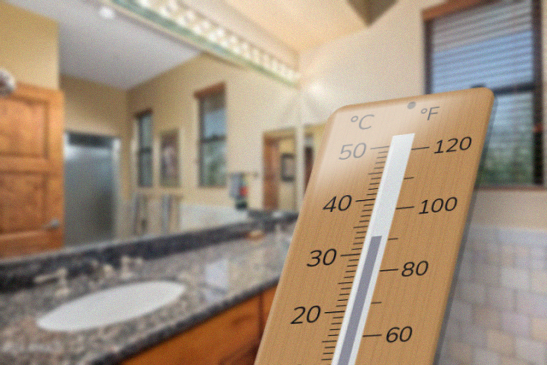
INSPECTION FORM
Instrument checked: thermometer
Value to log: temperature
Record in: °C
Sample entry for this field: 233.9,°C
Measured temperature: 33,°C
